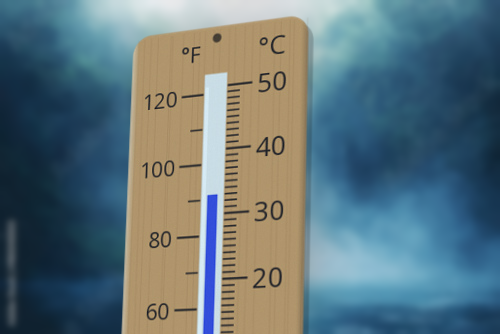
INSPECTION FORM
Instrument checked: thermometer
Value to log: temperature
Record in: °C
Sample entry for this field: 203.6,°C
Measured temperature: 33,°C
